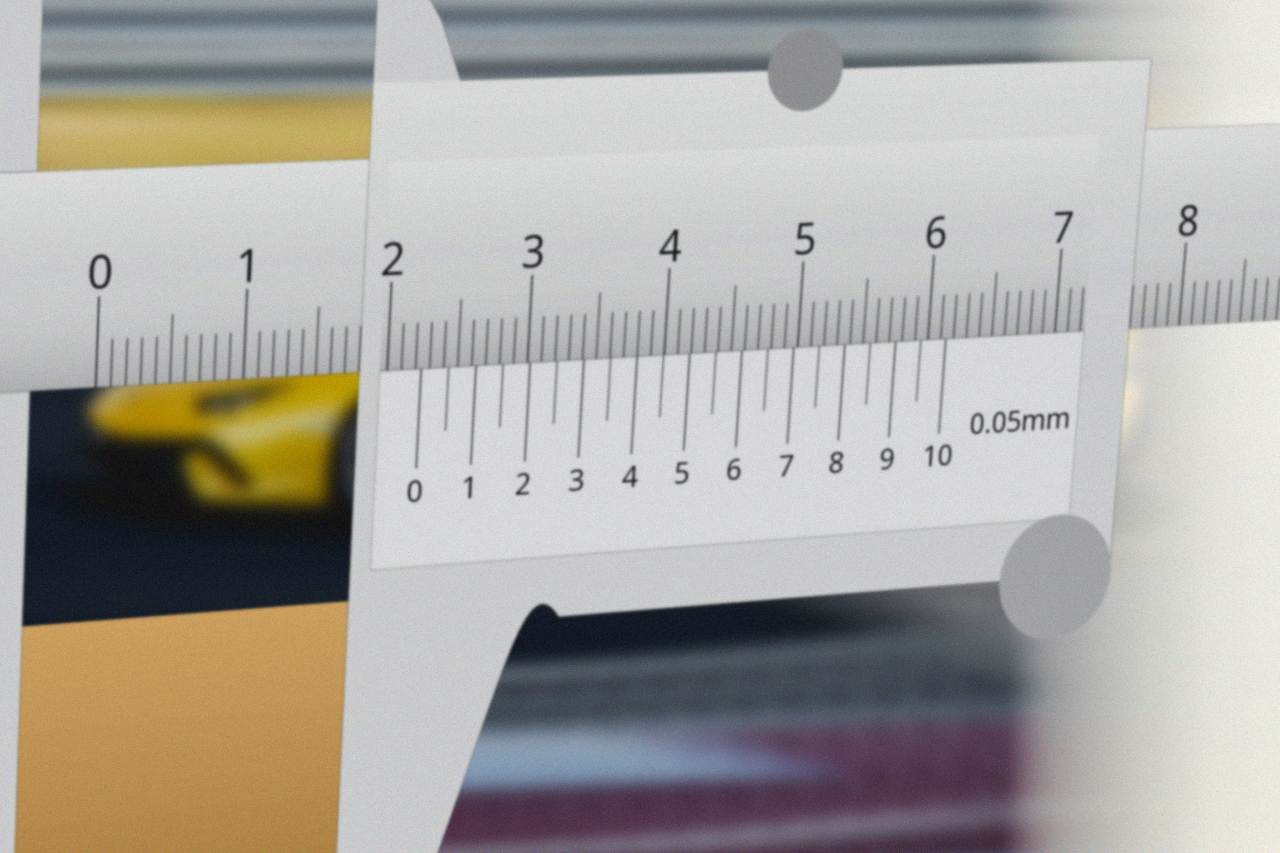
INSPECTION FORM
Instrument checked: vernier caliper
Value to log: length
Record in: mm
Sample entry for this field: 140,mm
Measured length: 22.4,mm
